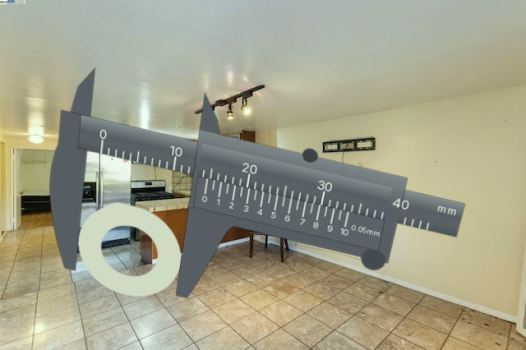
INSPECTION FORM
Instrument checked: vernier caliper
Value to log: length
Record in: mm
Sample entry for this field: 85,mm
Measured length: 14.6,mm
